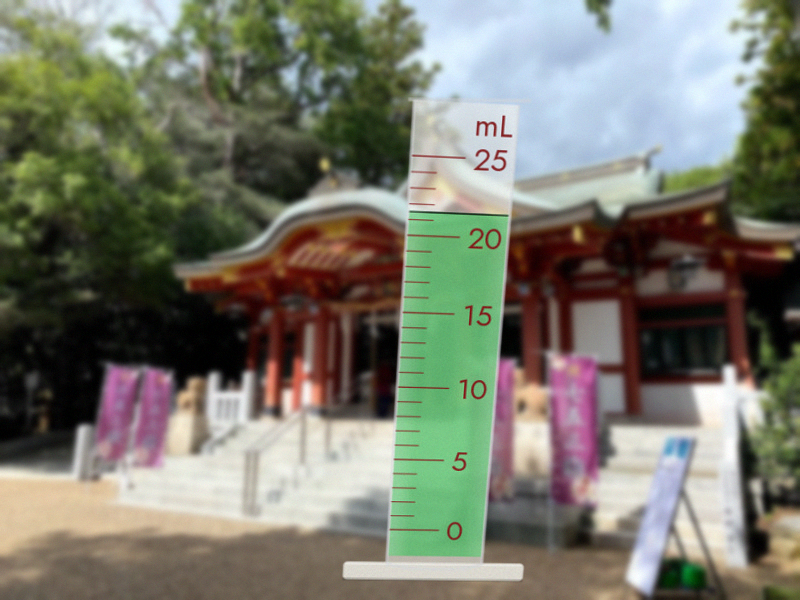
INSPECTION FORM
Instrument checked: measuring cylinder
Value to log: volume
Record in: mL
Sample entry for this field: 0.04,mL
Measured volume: 21.5,mL
